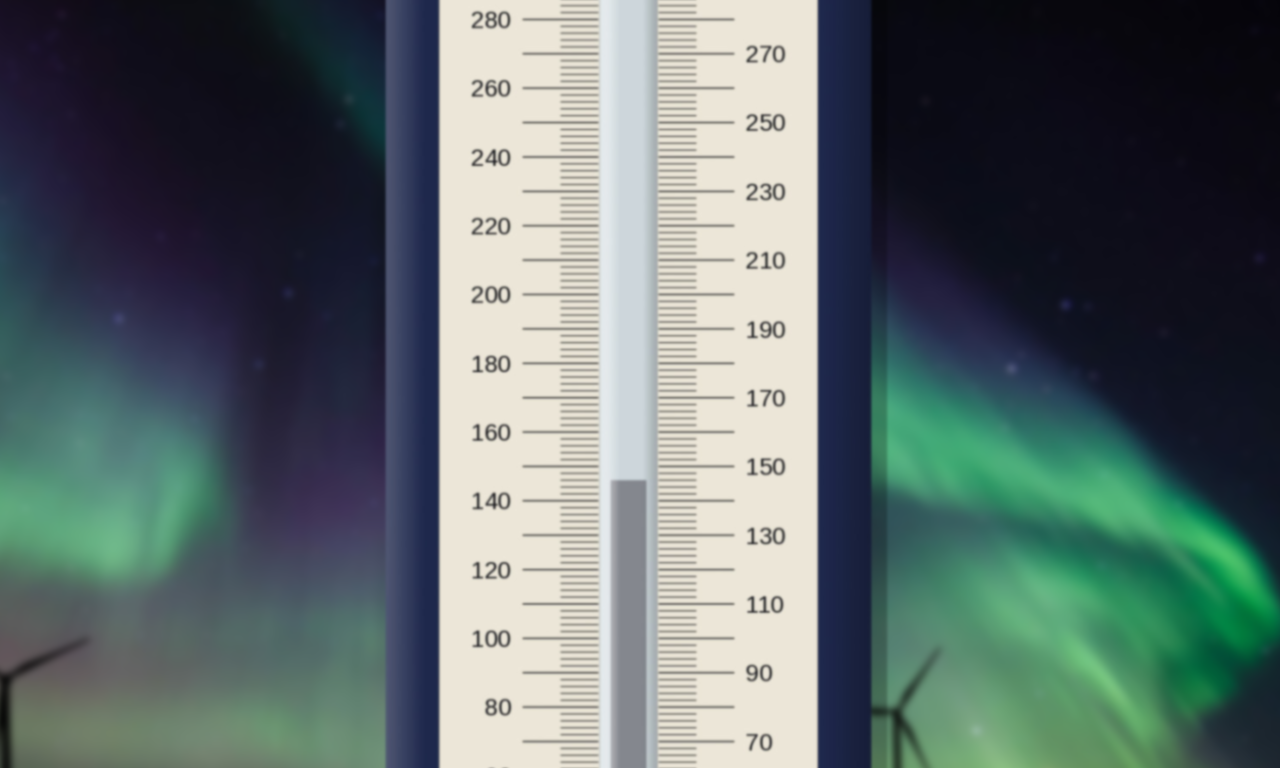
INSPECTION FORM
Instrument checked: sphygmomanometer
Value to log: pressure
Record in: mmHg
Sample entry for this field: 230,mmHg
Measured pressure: 146,mmHg
